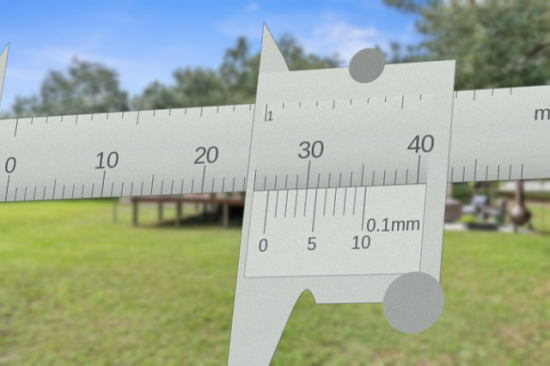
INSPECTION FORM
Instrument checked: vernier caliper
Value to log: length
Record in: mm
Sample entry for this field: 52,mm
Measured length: 26.4,mm
